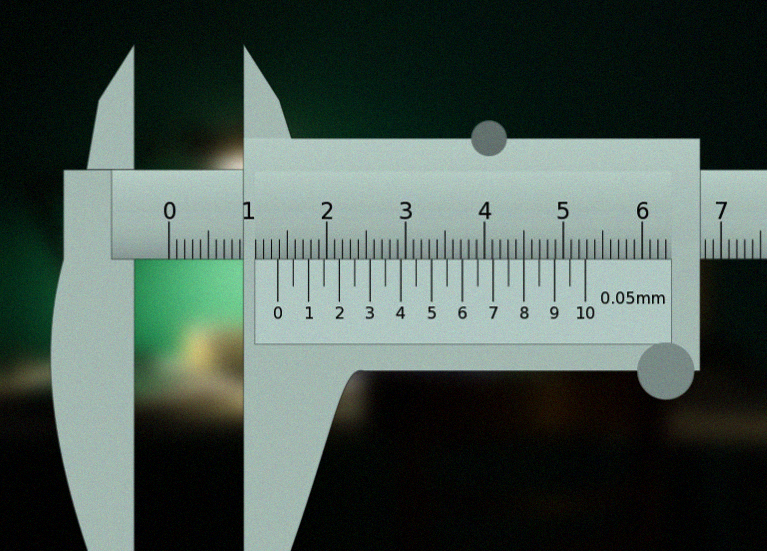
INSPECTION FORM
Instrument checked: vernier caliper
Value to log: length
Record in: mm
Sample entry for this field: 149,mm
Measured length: 13.8,mm
